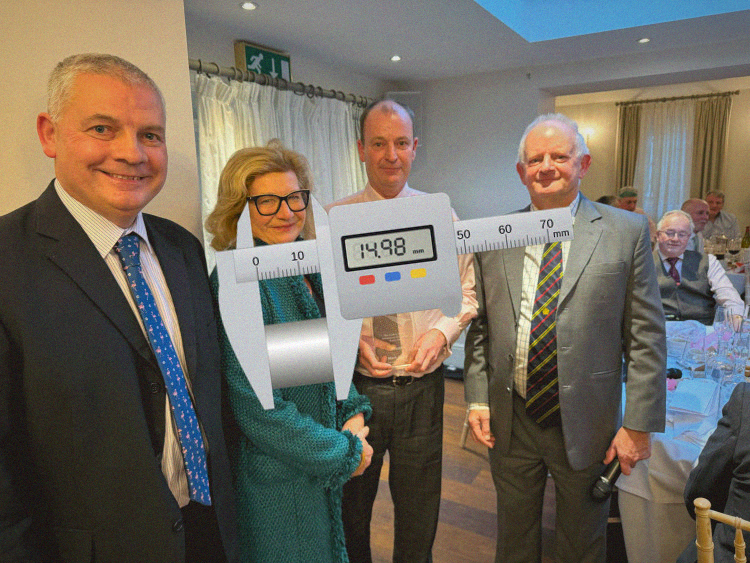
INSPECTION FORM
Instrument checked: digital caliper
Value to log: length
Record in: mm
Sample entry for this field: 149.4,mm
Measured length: 14.98,mm
